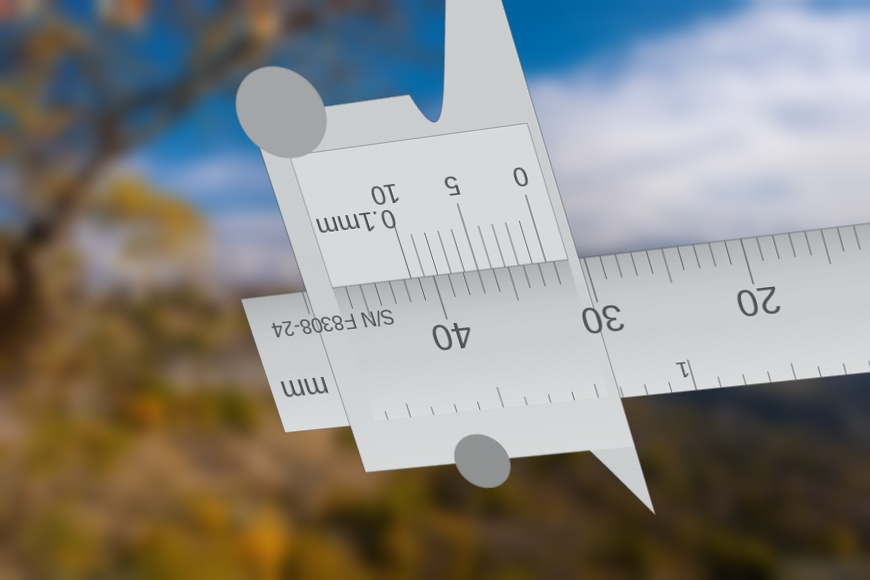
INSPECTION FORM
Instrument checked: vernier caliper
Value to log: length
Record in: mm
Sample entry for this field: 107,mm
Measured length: 32.5,mm
